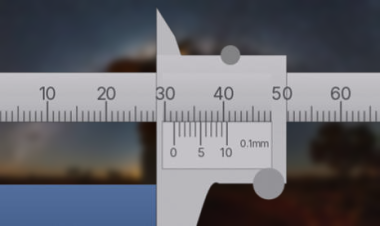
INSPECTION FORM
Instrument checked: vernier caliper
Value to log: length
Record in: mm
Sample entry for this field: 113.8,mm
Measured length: 31.6,mm
